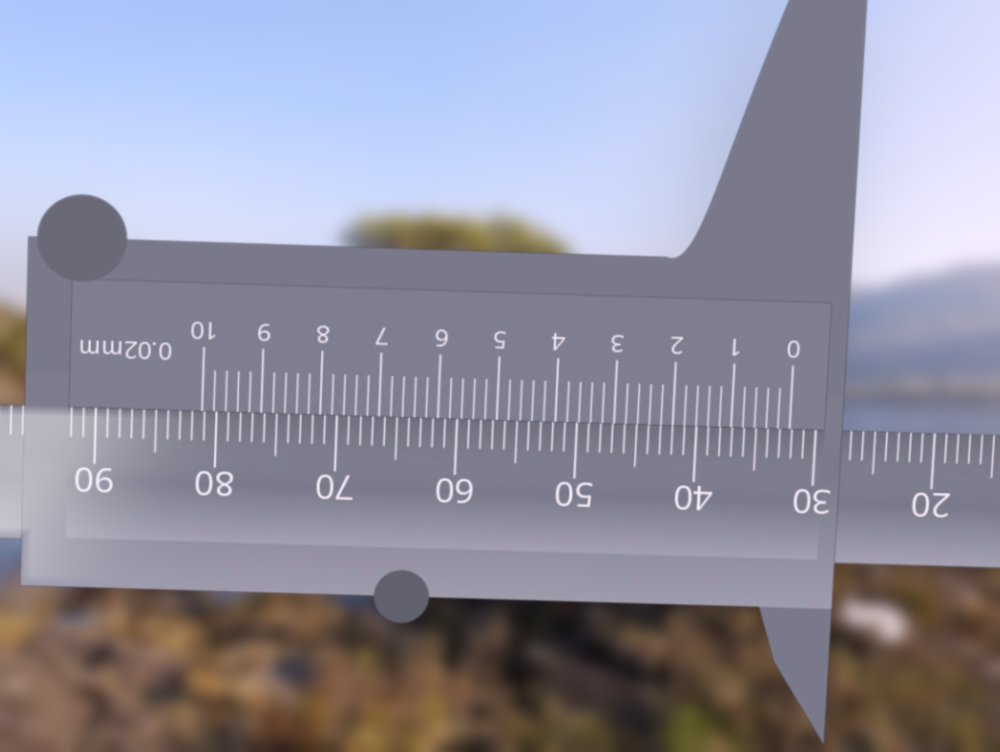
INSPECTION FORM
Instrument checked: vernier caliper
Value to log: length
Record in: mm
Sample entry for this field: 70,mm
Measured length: 32.2,mm
